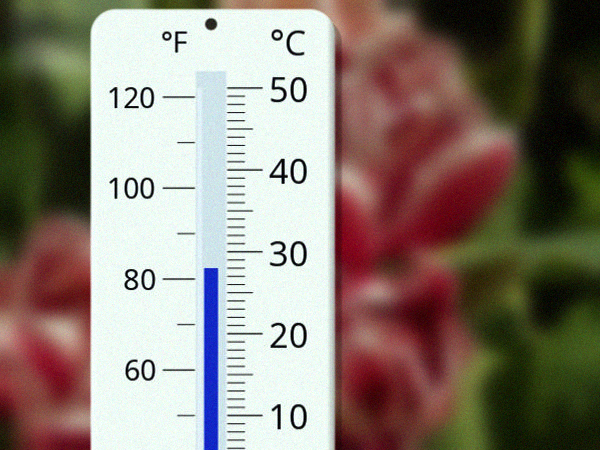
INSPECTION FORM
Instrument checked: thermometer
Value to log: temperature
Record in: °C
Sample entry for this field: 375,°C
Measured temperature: 28,°C
